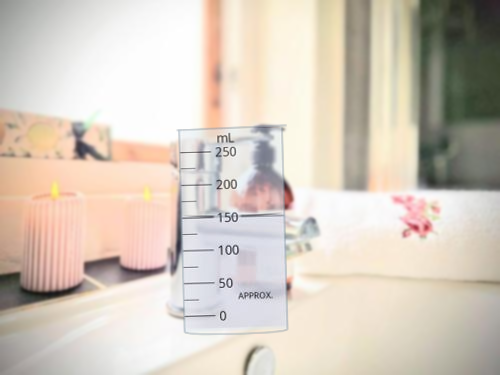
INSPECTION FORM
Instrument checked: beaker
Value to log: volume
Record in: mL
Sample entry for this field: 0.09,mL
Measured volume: 150,mL
